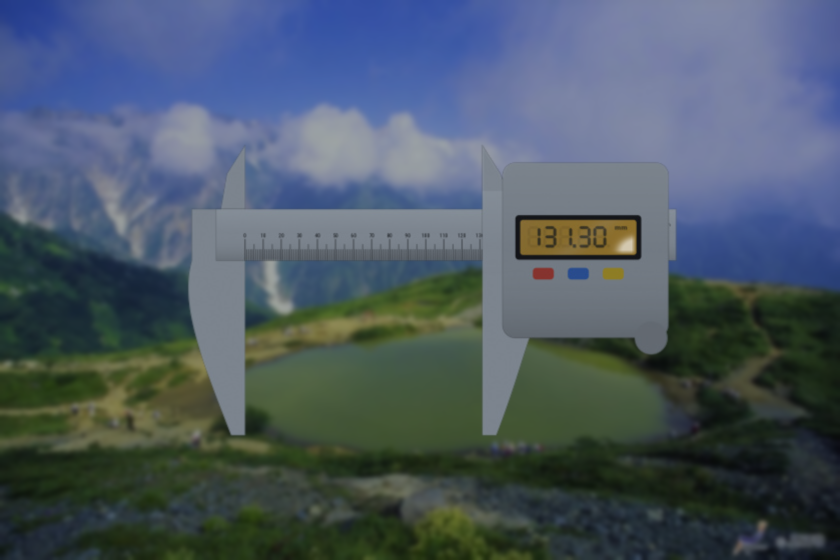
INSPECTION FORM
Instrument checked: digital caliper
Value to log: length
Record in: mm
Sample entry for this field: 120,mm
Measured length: 131.30,mm
